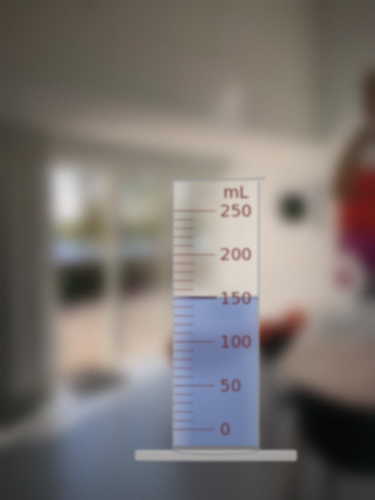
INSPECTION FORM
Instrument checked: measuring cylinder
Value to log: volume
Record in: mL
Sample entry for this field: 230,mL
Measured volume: 150,mL
